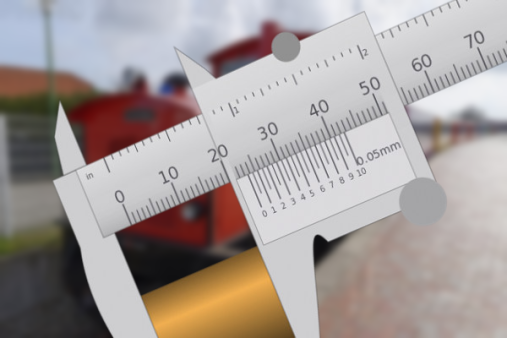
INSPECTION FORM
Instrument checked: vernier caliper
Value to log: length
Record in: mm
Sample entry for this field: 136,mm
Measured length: 23.6,mm
